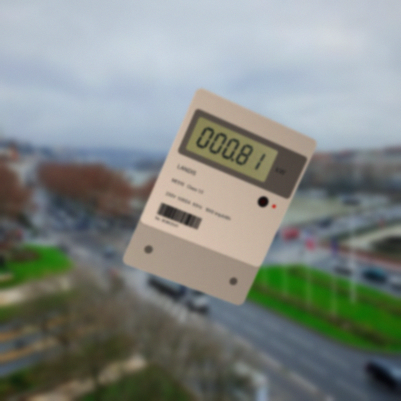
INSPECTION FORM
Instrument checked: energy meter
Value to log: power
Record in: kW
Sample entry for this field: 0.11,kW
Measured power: 0.81,kW
